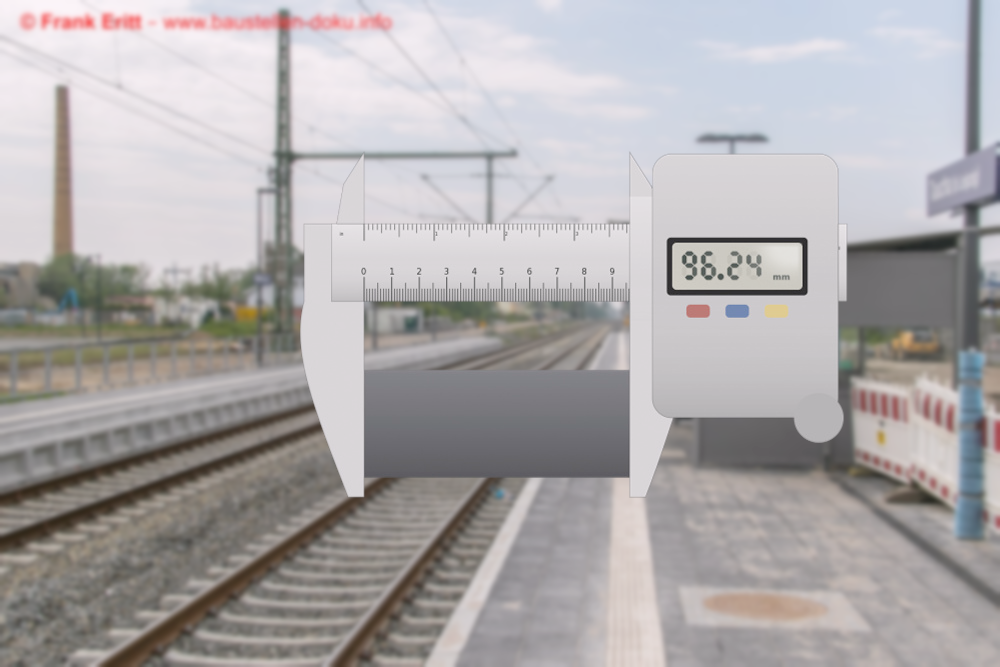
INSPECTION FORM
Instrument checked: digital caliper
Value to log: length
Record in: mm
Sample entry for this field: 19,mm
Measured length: 96.24,mm
